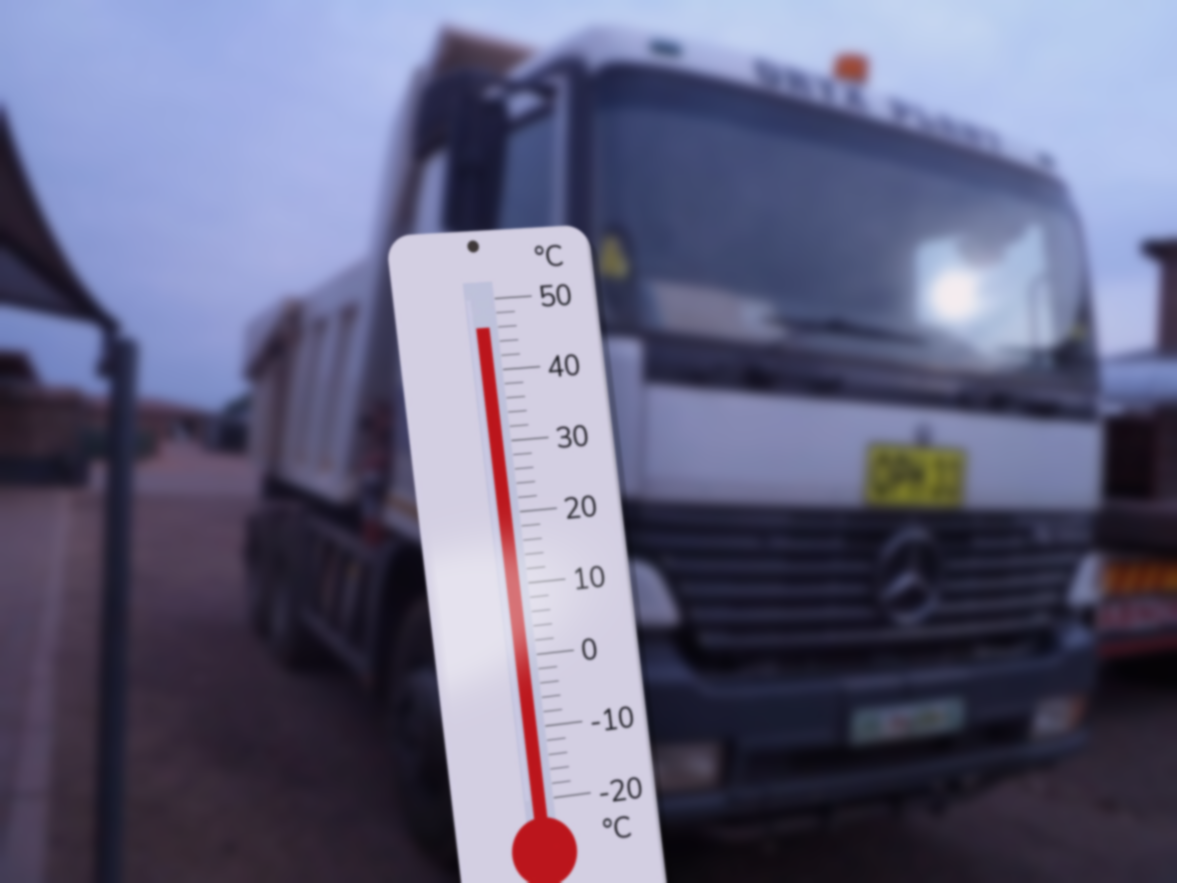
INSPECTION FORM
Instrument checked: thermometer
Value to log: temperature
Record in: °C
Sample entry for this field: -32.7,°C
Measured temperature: 46,°C
